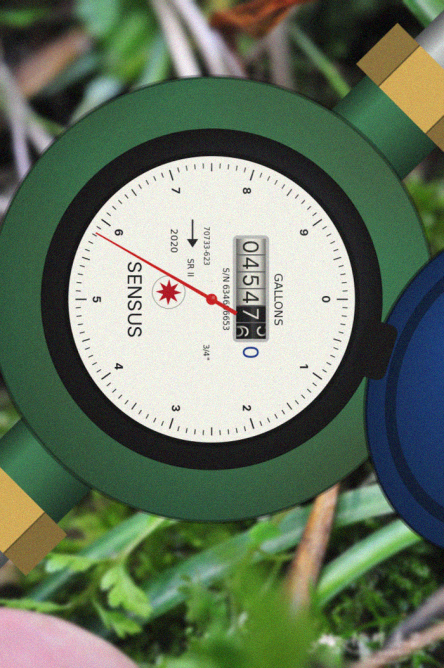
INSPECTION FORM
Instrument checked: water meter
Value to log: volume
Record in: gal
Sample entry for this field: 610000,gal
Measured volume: 454755.8,gal
